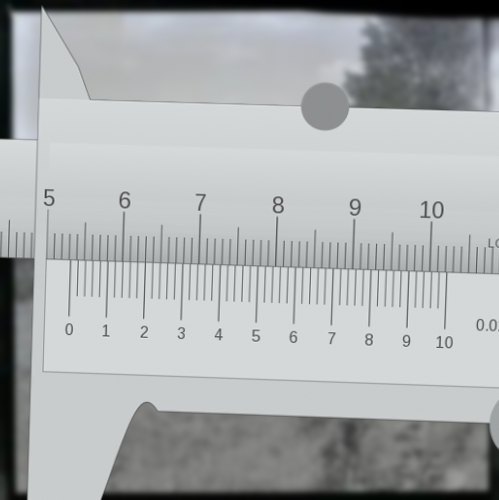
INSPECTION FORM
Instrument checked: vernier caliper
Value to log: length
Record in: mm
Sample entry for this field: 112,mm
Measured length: 53.2,mm
